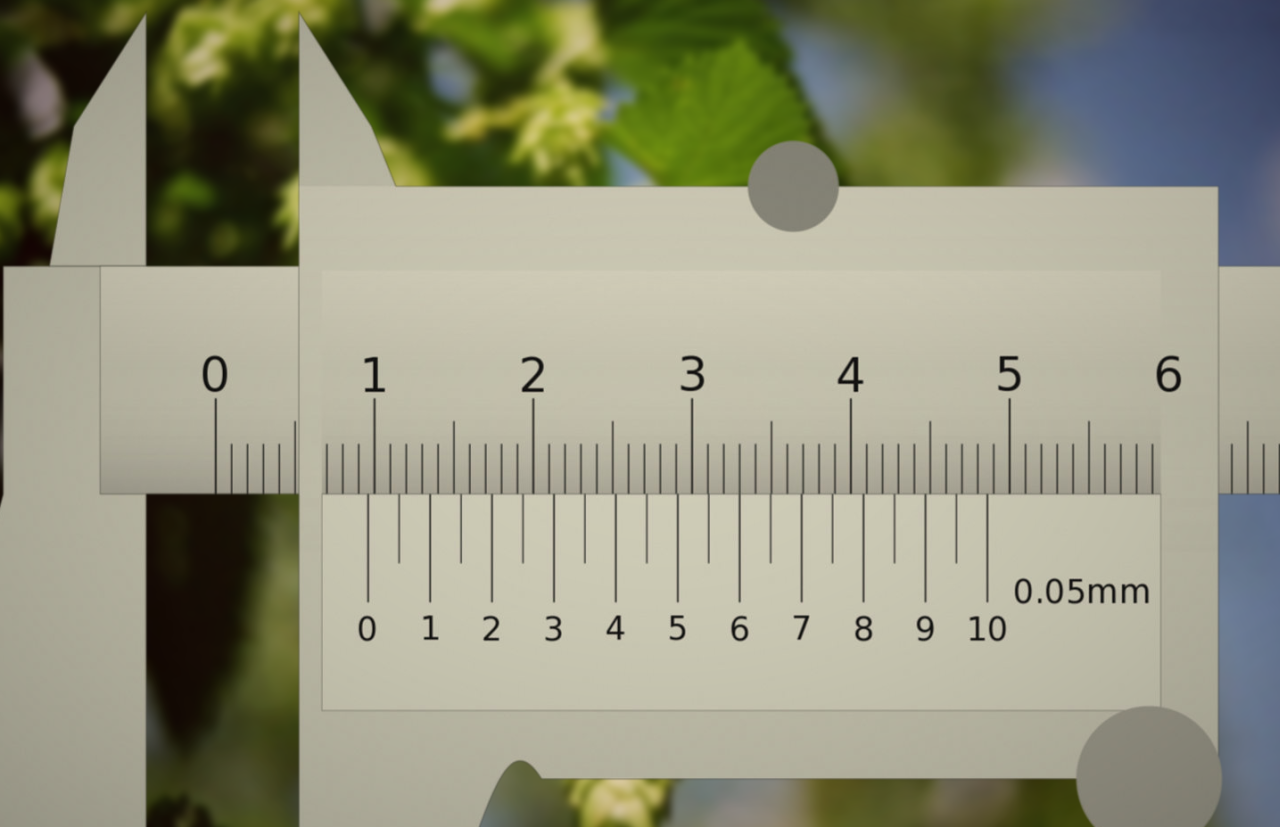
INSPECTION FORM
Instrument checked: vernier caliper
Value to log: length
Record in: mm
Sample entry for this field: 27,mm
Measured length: 9.6,mm
